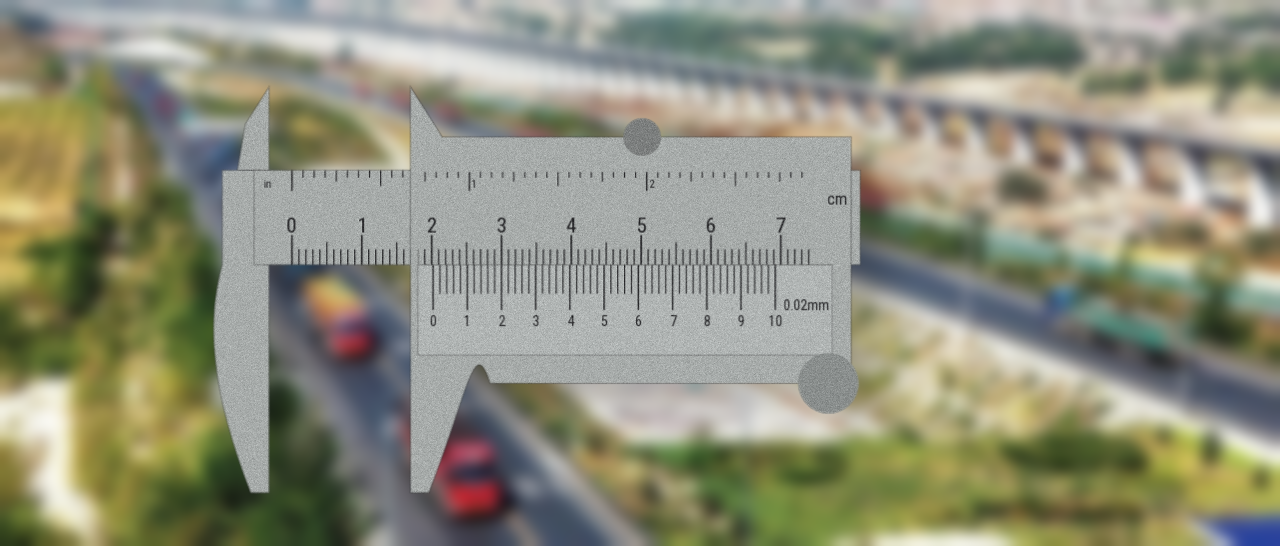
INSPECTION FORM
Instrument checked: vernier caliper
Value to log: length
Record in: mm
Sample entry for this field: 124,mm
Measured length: 20.2,mm
